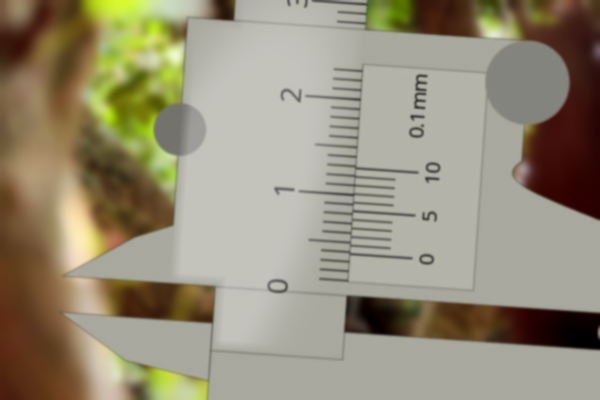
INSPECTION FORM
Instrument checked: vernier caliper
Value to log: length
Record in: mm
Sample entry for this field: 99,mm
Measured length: 3.8,mm
